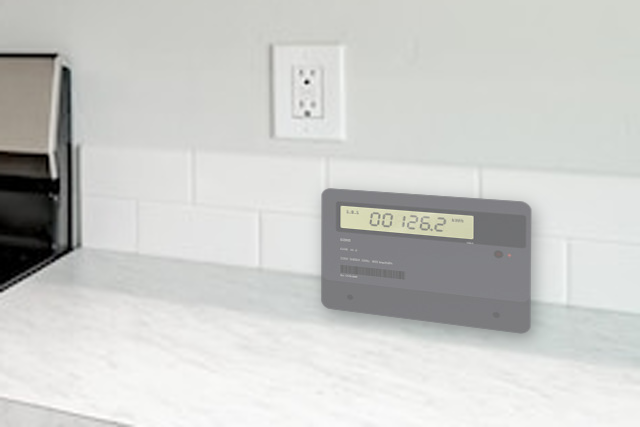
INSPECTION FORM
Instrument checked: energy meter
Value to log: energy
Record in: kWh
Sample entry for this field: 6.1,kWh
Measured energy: 126.2,kWh
